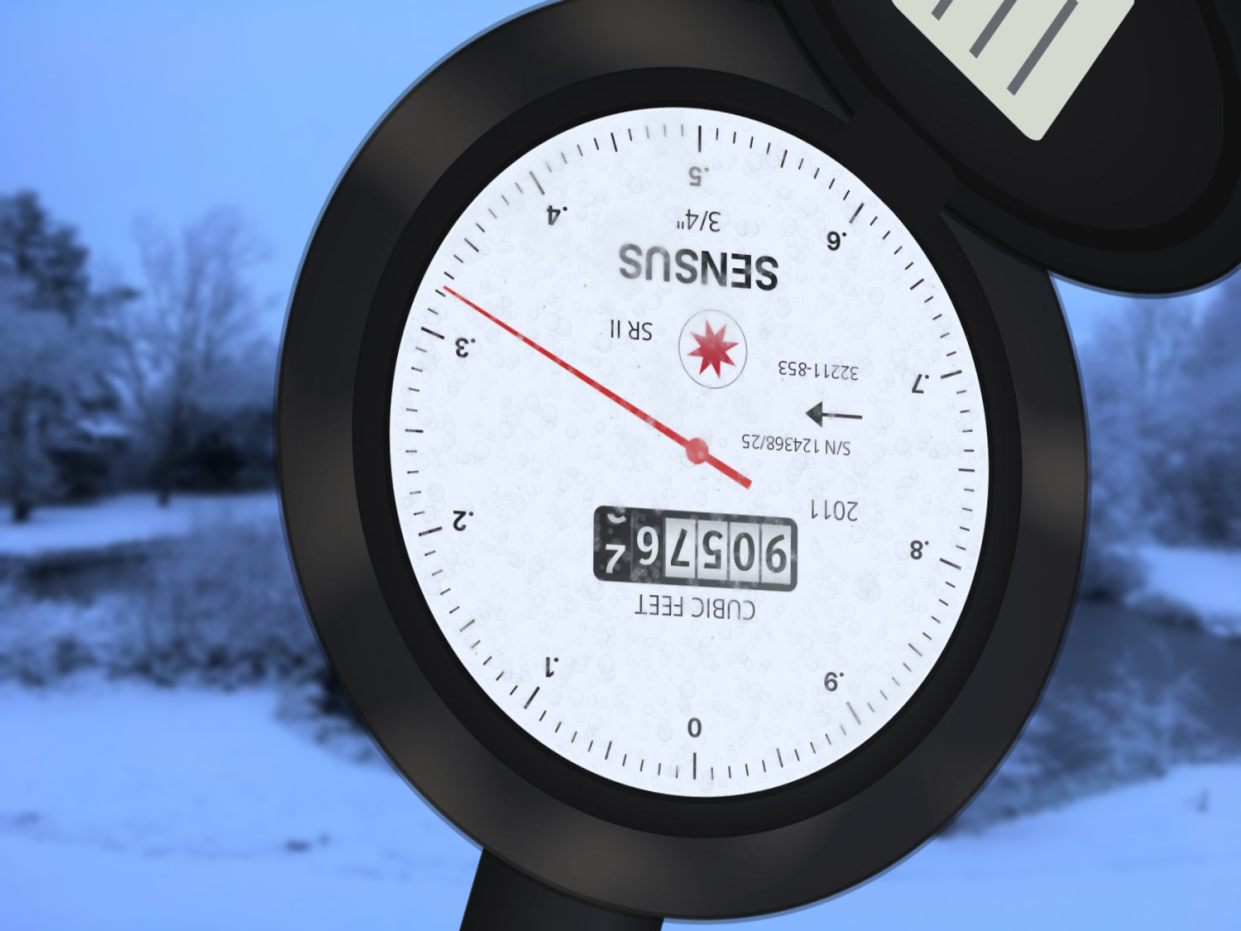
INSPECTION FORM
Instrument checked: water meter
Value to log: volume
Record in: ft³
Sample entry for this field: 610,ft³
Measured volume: 905762.32,ft³
